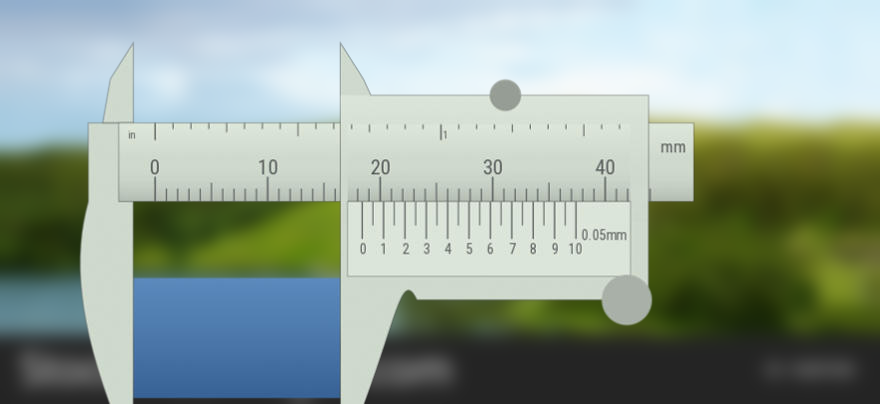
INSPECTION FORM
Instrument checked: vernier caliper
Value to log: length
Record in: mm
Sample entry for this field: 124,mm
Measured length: 18.4,mm
